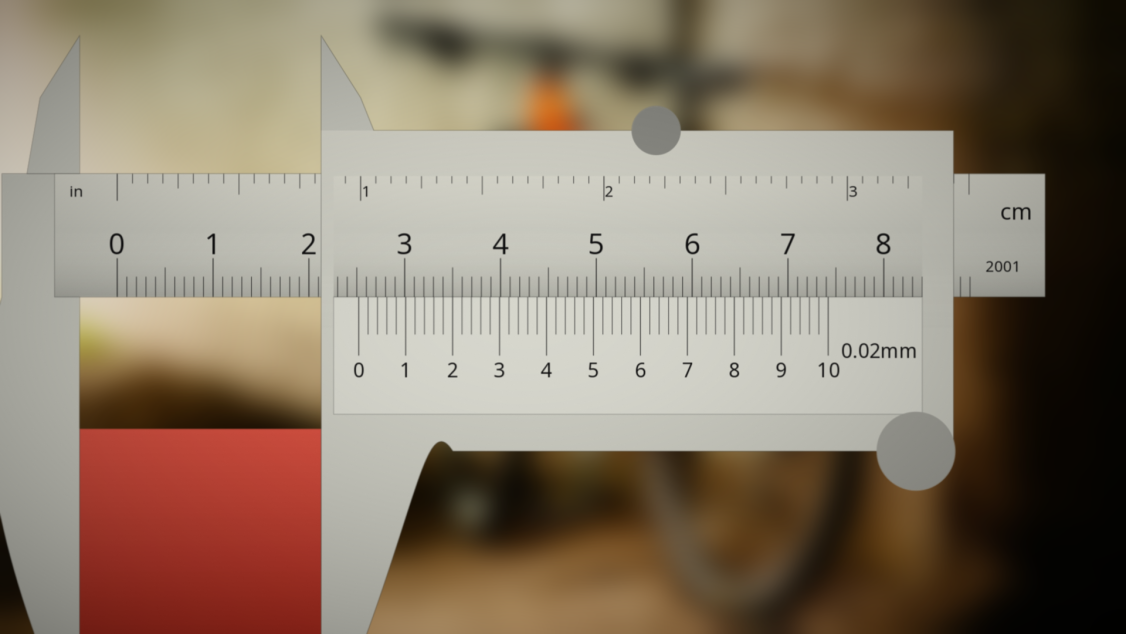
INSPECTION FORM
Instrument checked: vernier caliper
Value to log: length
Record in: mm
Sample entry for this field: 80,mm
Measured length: 25.2,mm
